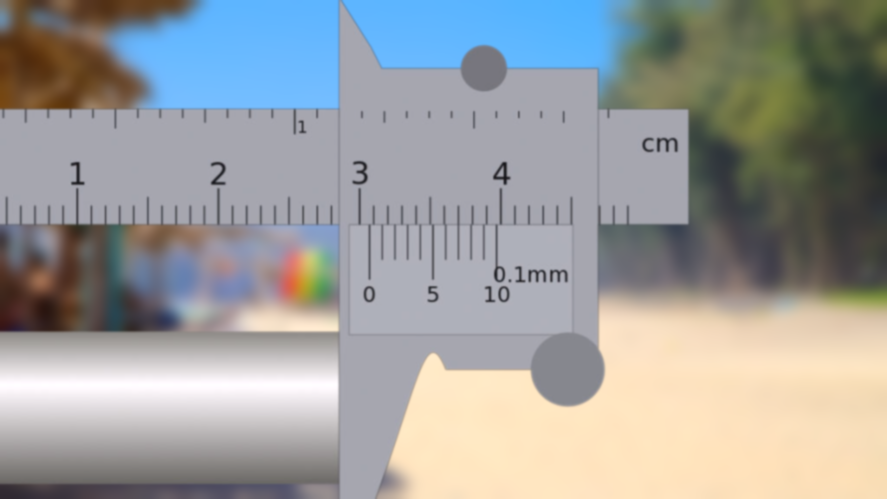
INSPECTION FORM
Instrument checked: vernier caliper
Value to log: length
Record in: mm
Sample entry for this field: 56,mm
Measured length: 30.7,mm
